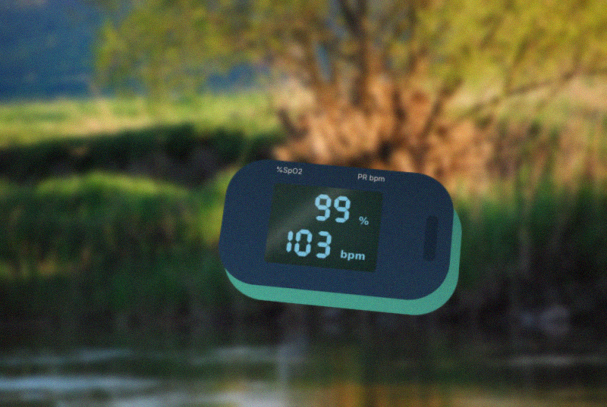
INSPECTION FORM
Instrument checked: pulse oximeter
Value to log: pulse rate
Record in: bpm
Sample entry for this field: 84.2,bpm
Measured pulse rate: 103,bpm
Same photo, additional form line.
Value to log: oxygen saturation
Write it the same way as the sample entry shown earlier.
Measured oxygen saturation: 99,%
